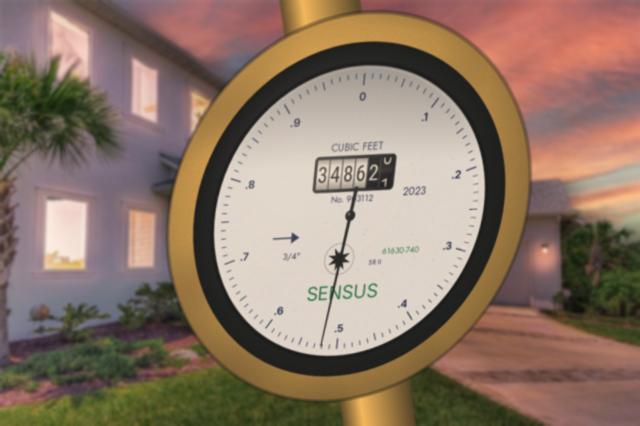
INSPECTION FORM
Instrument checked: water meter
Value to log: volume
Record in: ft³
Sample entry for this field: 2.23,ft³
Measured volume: 348620.52,ft³
